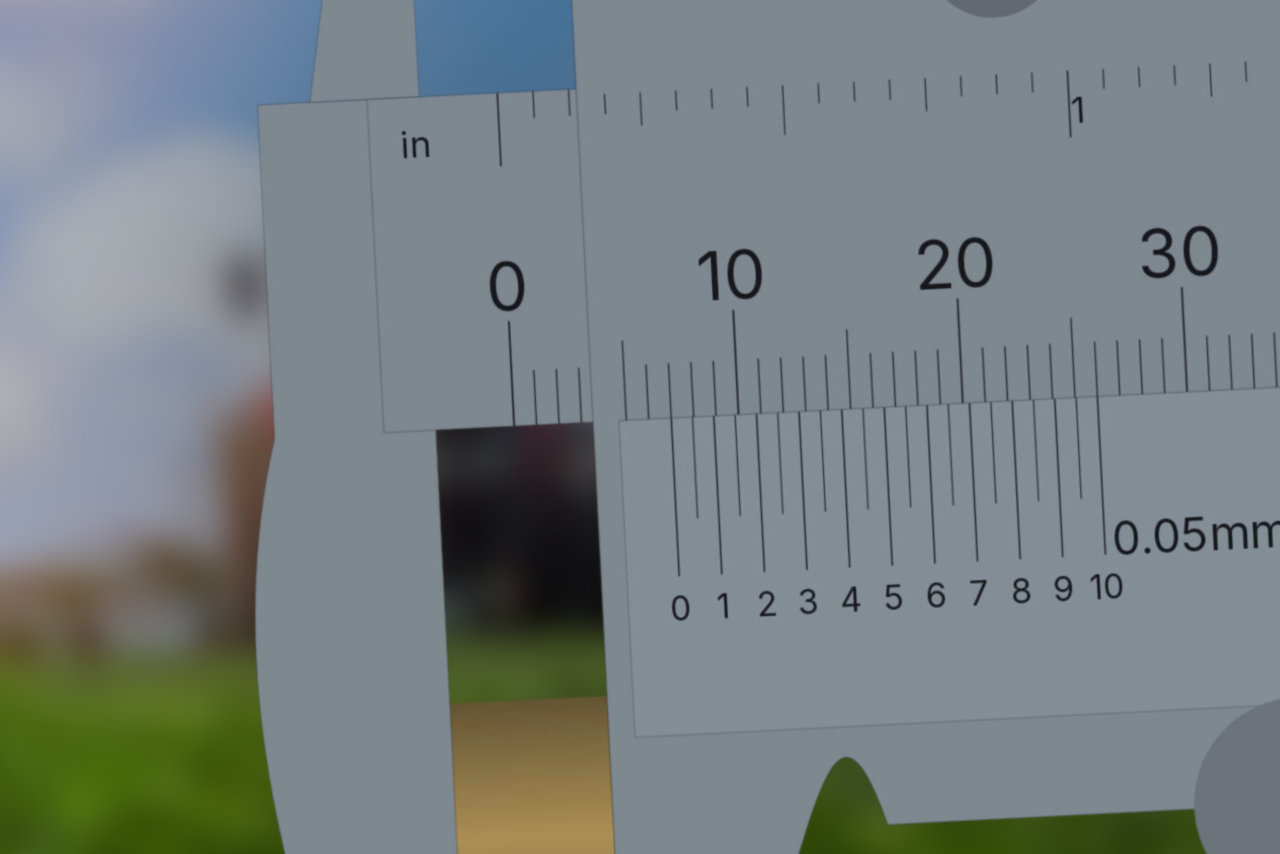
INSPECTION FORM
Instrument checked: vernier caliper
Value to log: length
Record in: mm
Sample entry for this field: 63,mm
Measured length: 7.0,mm
